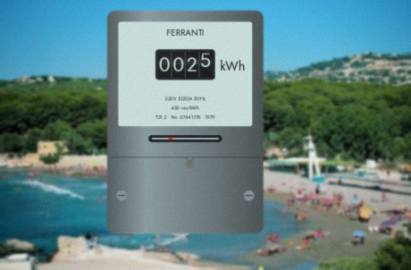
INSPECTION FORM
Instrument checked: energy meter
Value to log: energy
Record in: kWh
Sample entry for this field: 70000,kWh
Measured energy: 25,kWh
